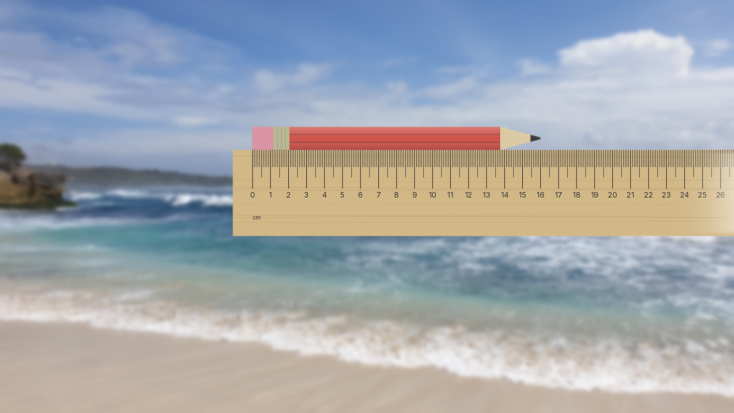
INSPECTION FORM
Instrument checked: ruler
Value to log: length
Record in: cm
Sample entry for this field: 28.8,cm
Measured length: 16,cm
